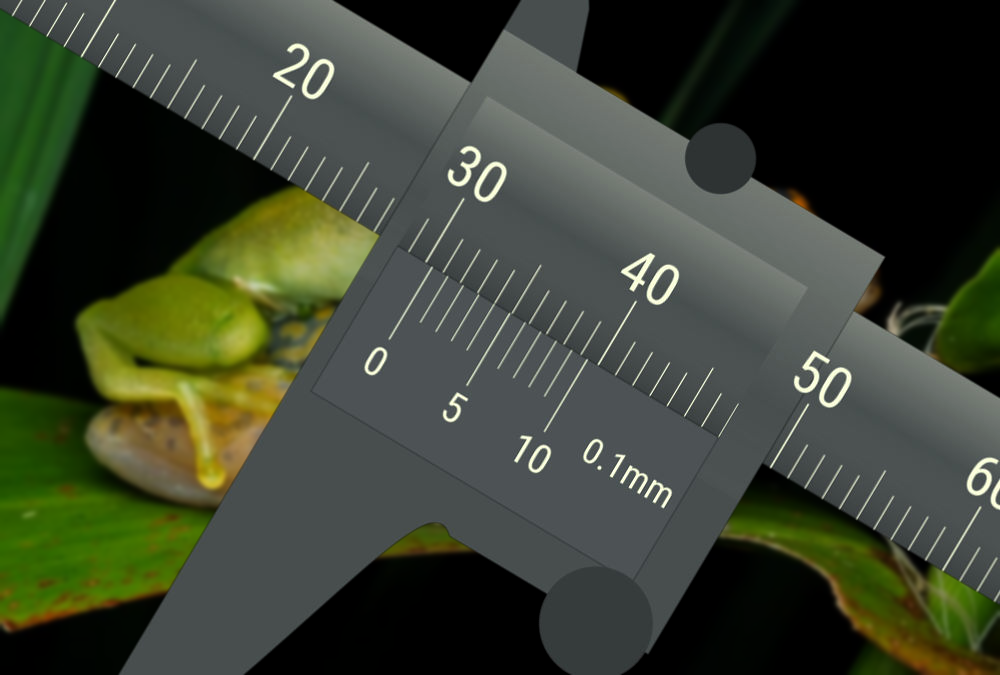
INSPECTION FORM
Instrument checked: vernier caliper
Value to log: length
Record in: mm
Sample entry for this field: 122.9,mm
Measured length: 30.4,mm
